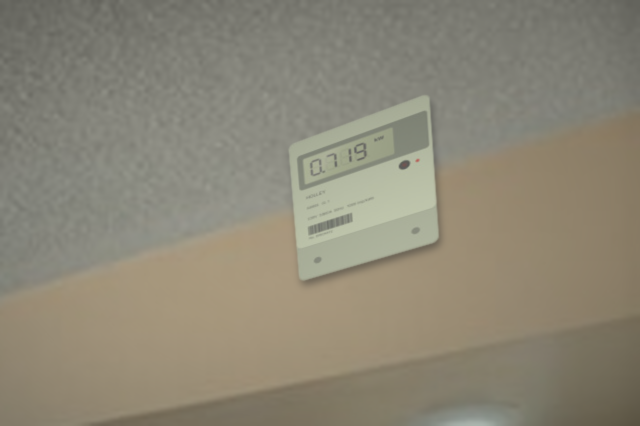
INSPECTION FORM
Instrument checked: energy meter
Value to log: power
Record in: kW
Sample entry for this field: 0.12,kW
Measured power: 0.719,kW
